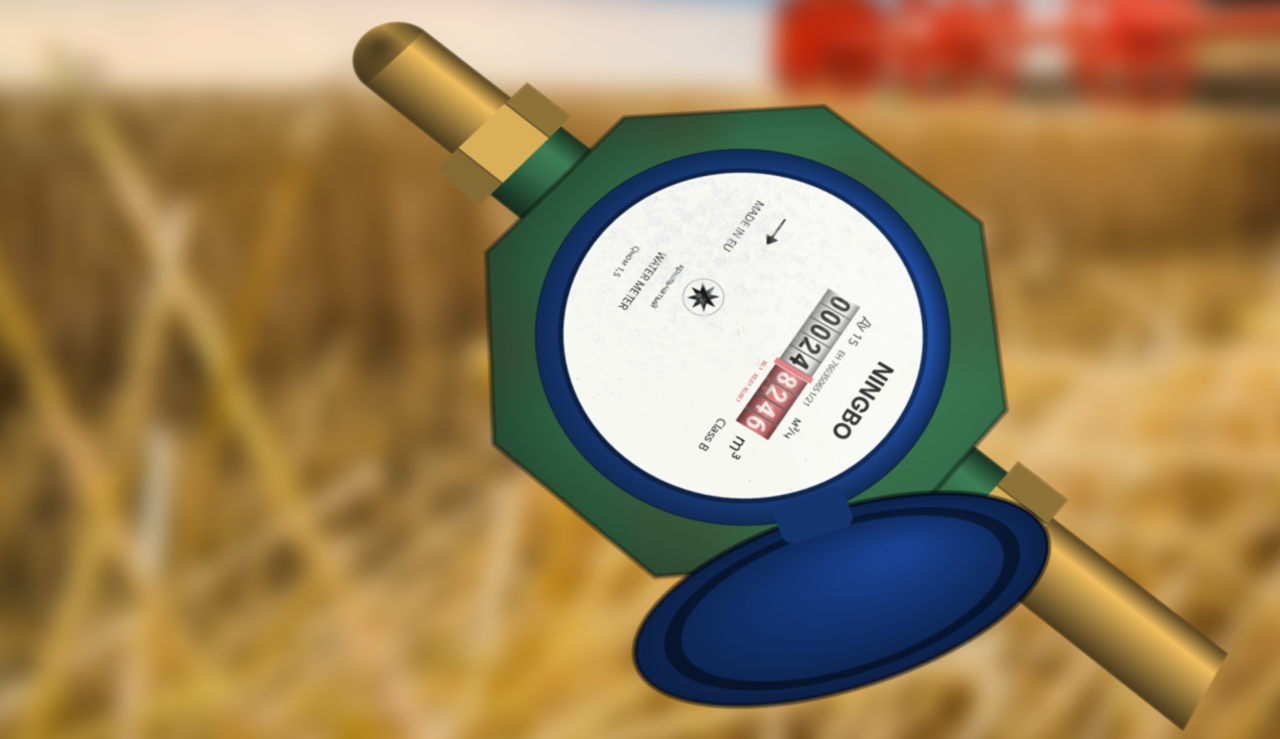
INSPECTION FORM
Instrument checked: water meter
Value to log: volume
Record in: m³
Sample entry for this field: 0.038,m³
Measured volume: 24.8246,m³
